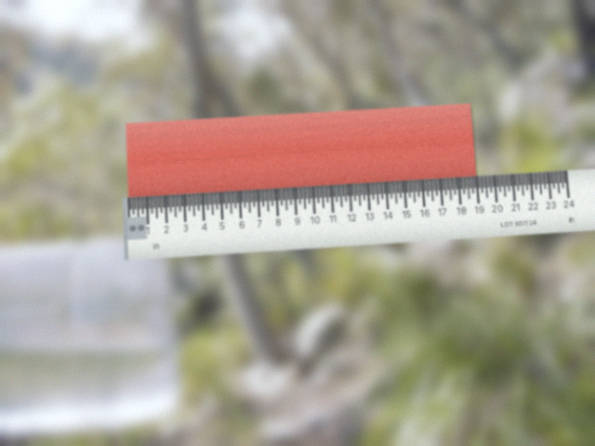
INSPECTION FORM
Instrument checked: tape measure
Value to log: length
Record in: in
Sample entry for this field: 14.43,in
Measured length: 19,in
